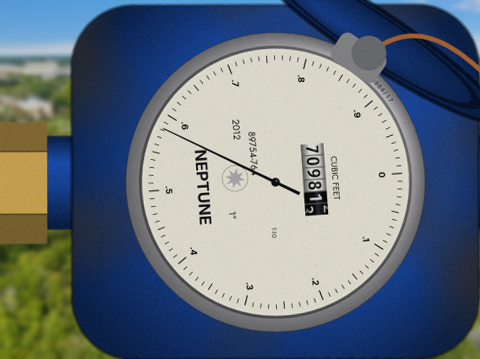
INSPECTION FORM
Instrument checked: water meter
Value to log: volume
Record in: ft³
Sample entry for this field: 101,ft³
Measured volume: 709812.58,ft³
